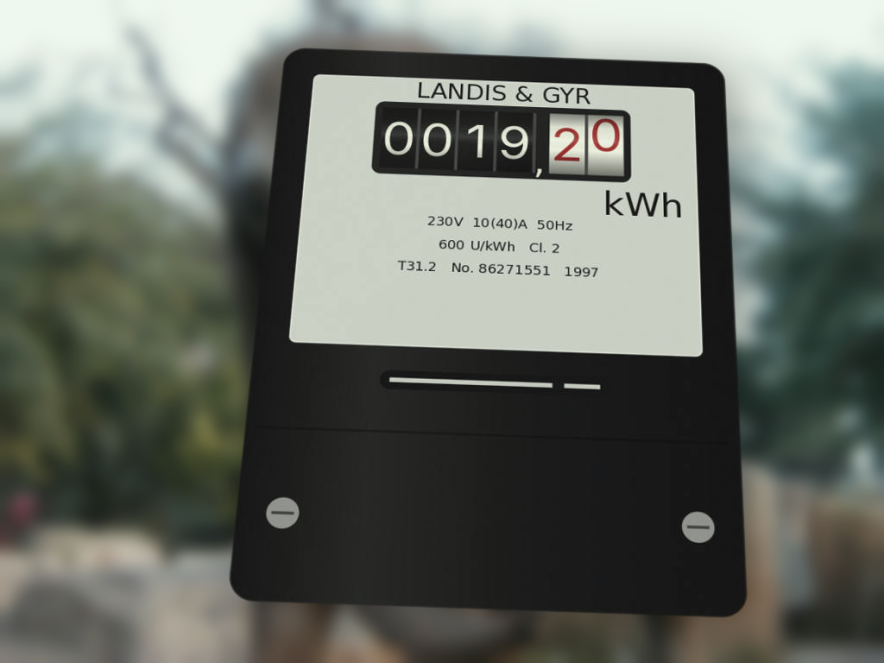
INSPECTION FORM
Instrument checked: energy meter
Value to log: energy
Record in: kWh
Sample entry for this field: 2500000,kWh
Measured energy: 19.20,kWh
